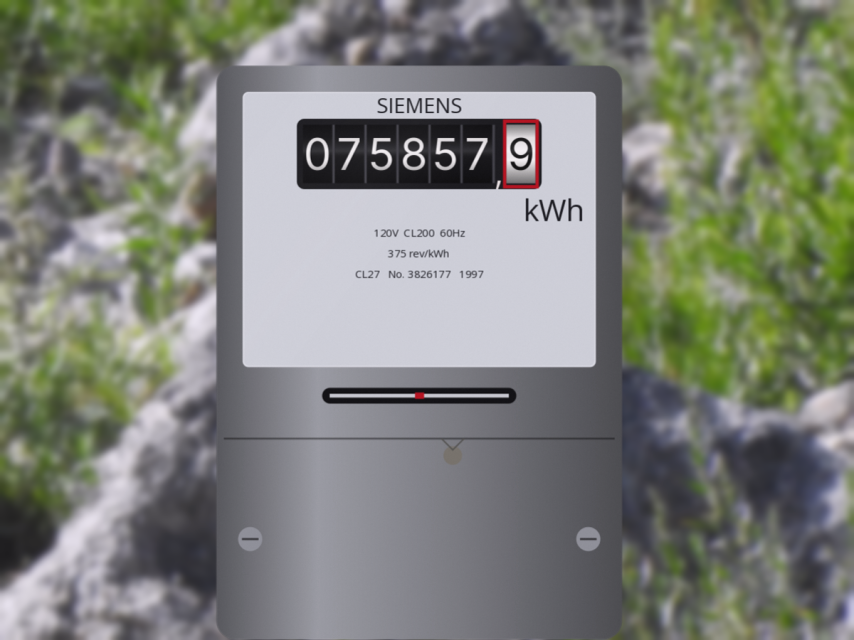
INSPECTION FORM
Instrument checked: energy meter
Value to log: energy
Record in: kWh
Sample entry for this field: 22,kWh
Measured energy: 75857.9,kWh
